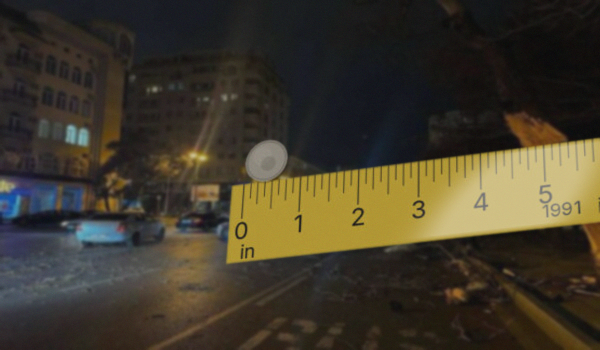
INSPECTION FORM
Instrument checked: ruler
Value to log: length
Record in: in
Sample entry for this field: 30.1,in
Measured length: 0.75,in
